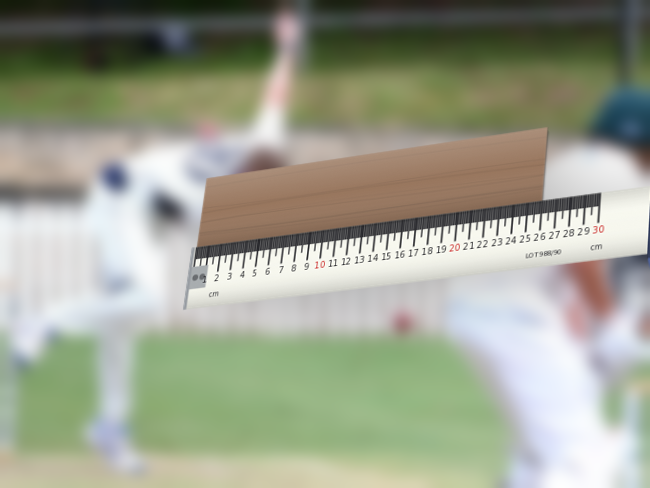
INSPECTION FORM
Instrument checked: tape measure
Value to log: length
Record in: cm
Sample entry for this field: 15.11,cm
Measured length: 26,cm
